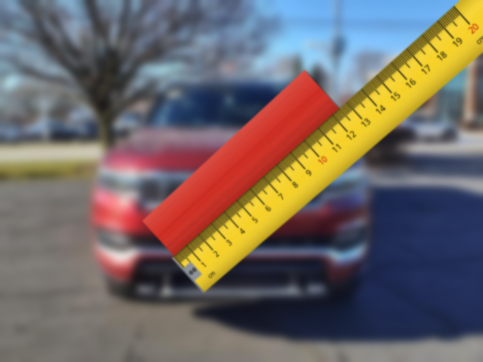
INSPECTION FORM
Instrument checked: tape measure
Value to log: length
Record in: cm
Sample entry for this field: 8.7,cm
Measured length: 12.5,cm
